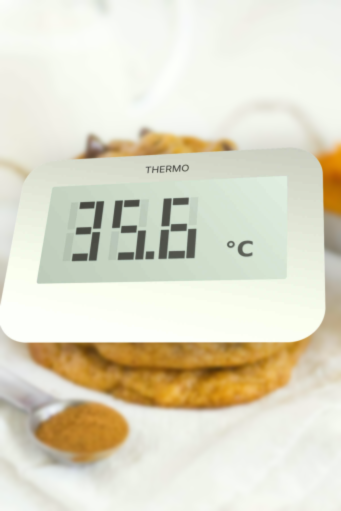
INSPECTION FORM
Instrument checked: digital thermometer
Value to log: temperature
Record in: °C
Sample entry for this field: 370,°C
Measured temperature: 35.6,°C
